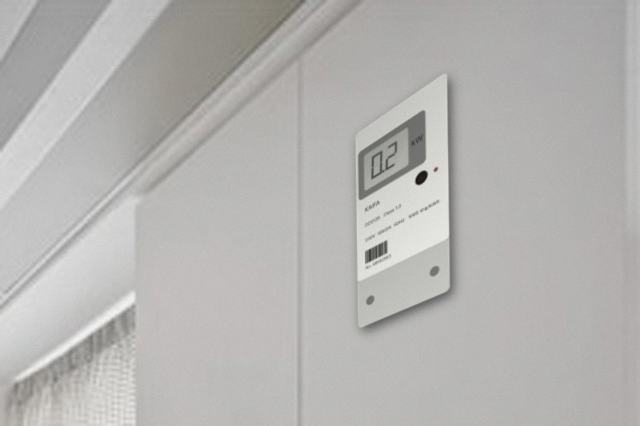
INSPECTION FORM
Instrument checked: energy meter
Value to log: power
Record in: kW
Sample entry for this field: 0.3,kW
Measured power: 0.2,kW
